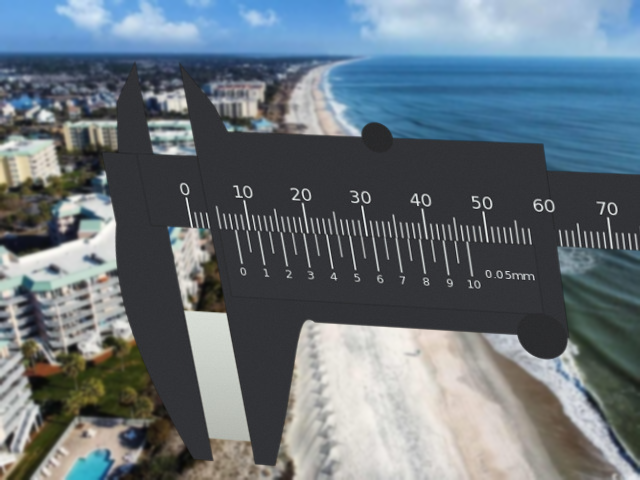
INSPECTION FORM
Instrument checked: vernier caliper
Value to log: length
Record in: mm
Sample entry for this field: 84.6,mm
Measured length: 7.6,mm
